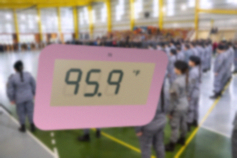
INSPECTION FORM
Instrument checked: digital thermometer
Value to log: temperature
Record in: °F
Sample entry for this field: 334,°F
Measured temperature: 95.9,°F
